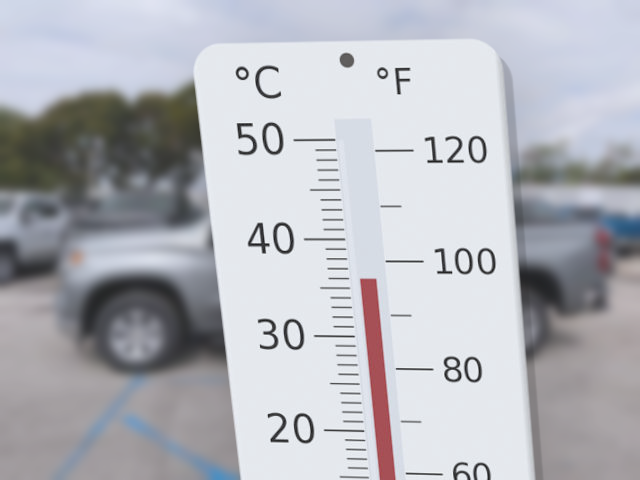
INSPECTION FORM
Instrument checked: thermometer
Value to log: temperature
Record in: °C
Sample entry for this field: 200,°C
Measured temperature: 36,°C
